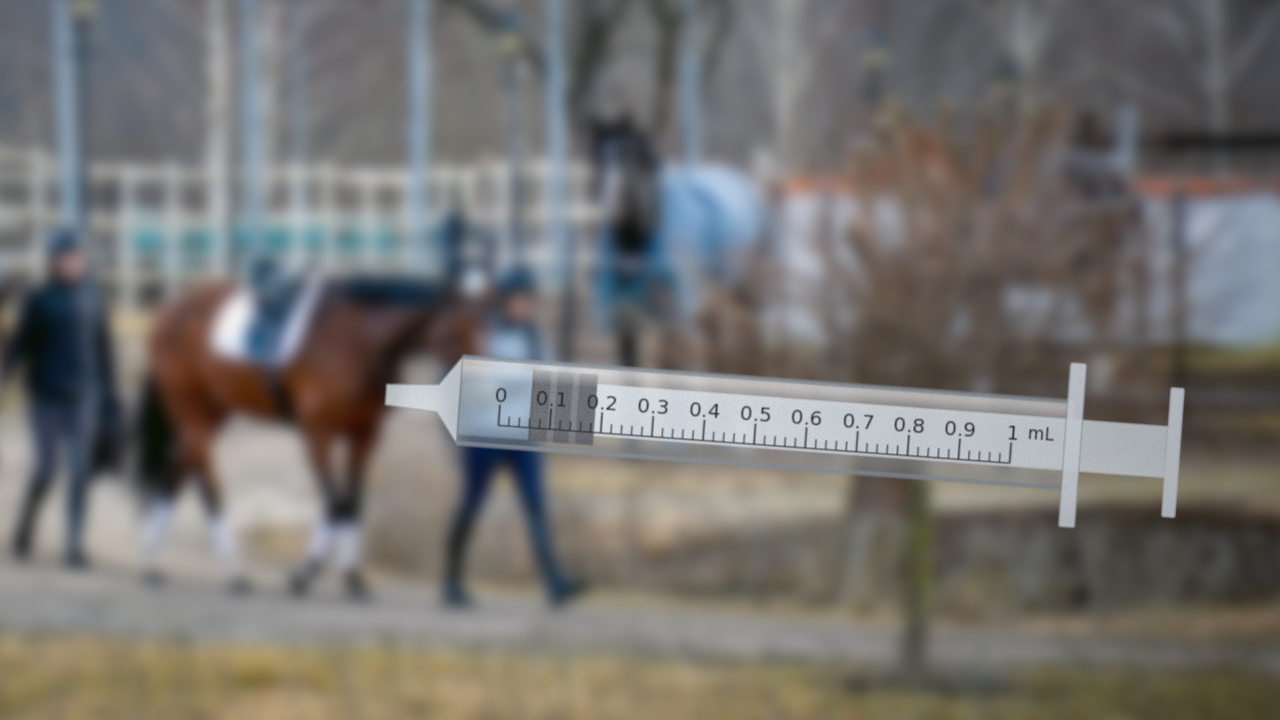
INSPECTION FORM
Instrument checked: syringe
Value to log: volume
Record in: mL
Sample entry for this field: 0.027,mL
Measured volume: 0.06,mL
